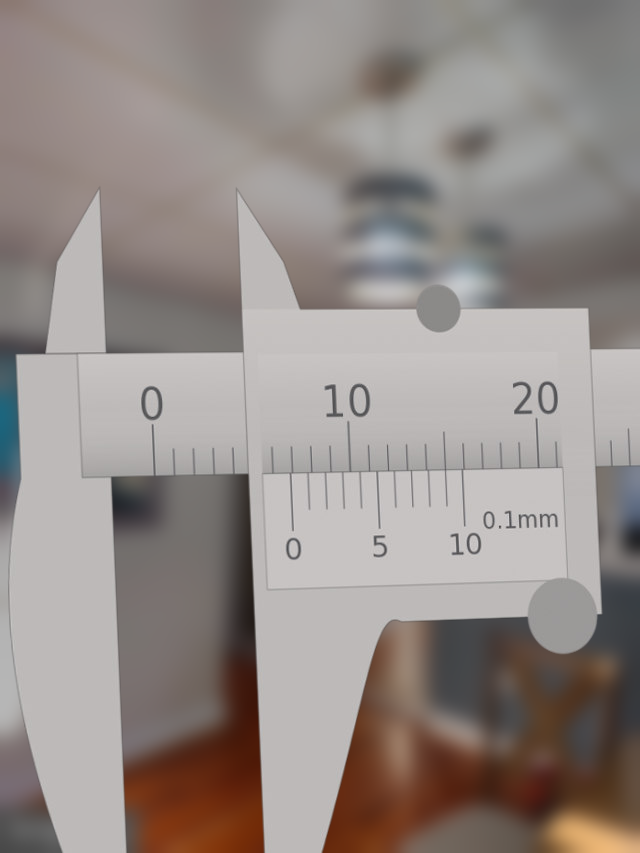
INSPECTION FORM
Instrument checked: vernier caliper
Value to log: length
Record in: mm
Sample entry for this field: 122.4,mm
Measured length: 6.9,mm
